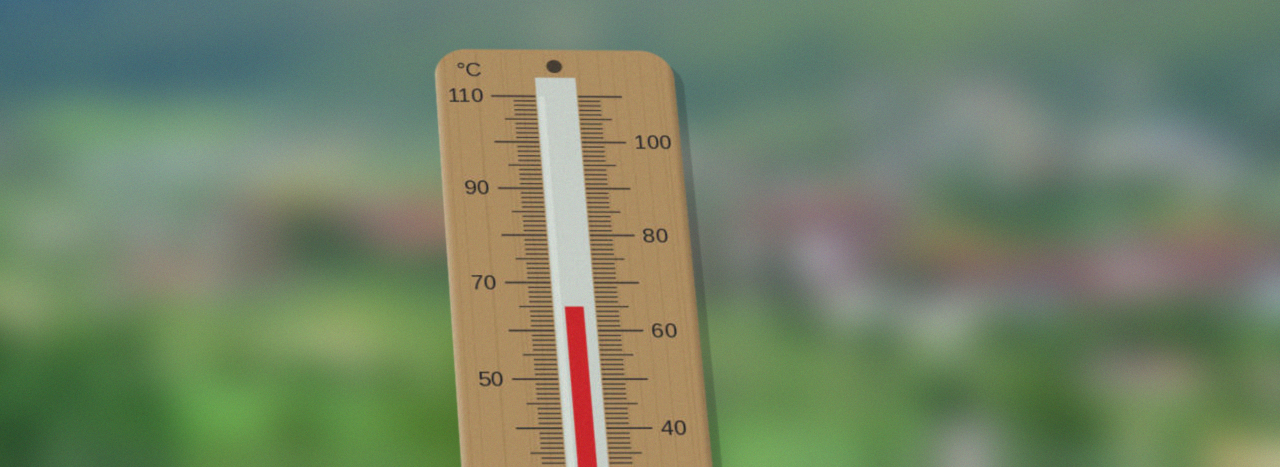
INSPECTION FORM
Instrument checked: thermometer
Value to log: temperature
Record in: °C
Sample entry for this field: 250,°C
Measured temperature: 65,°C
